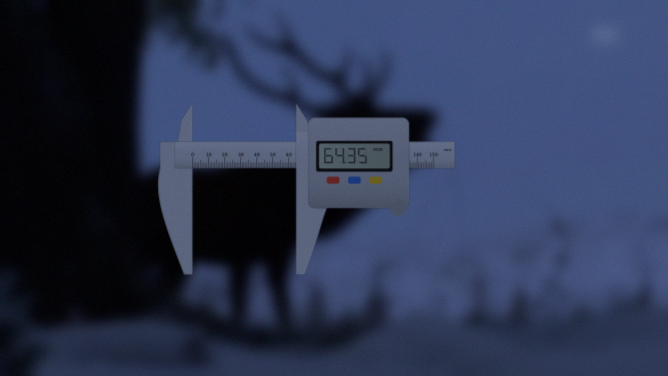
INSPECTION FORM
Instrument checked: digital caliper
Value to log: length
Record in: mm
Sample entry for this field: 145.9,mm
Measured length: 64.35,mm
